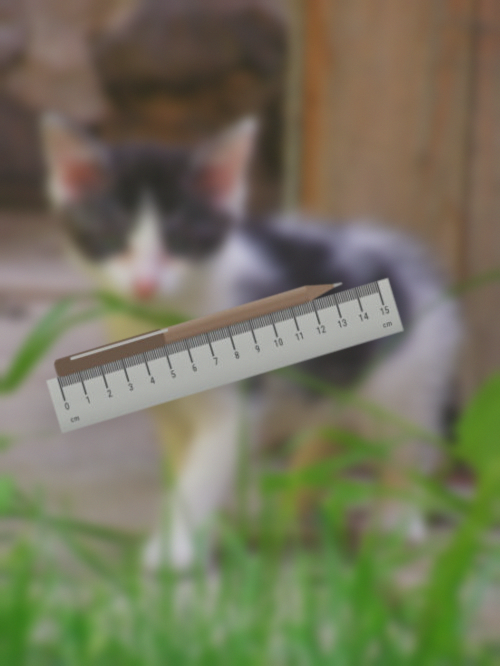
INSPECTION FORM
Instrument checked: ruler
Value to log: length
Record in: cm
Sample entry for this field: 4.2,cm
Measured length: 13.5,cm
